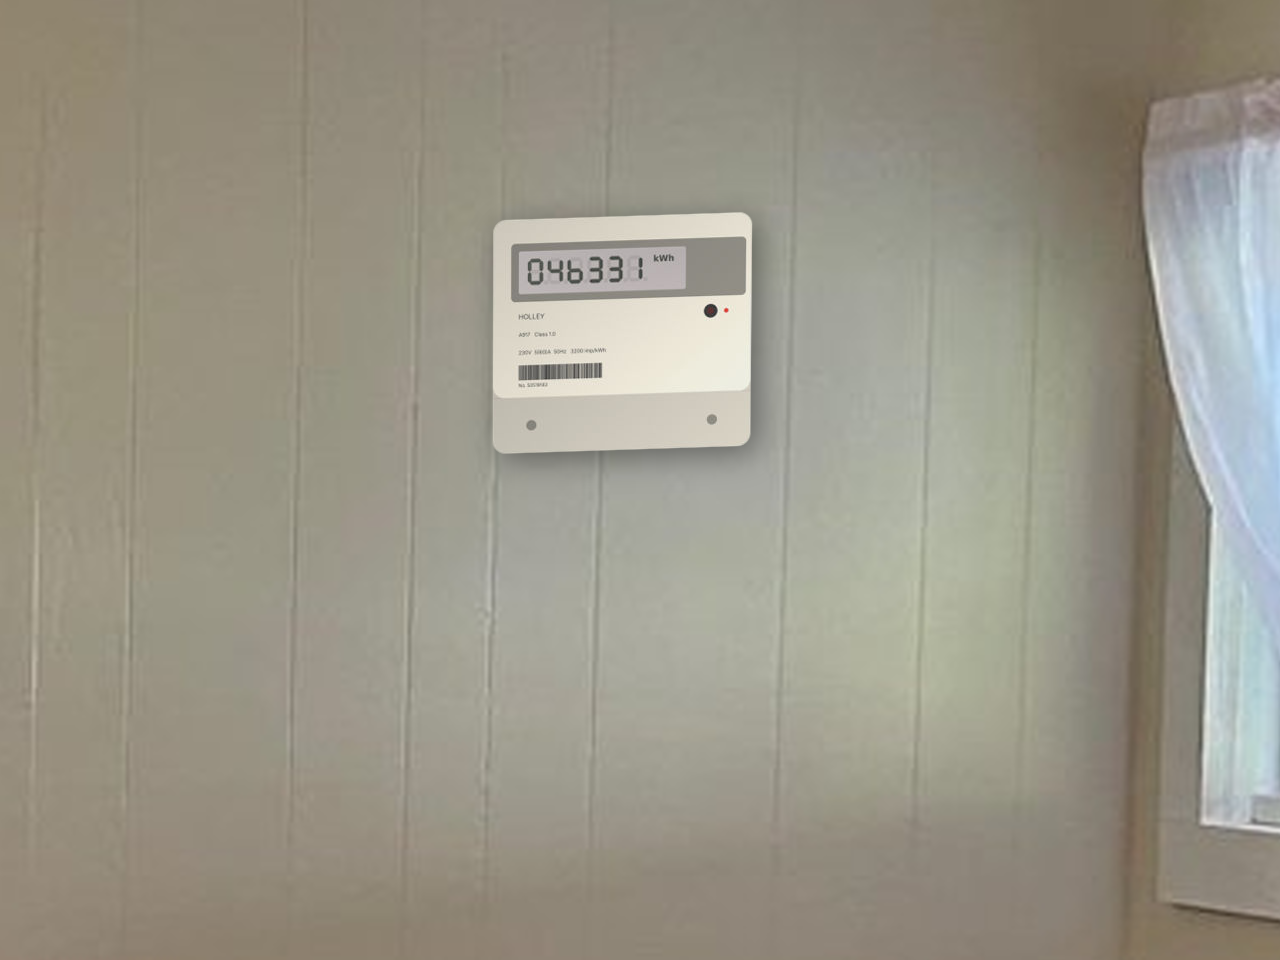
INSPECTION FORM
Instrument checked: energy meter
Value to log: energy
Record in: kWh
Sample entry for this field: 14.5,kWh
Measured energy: 46331,kWh
